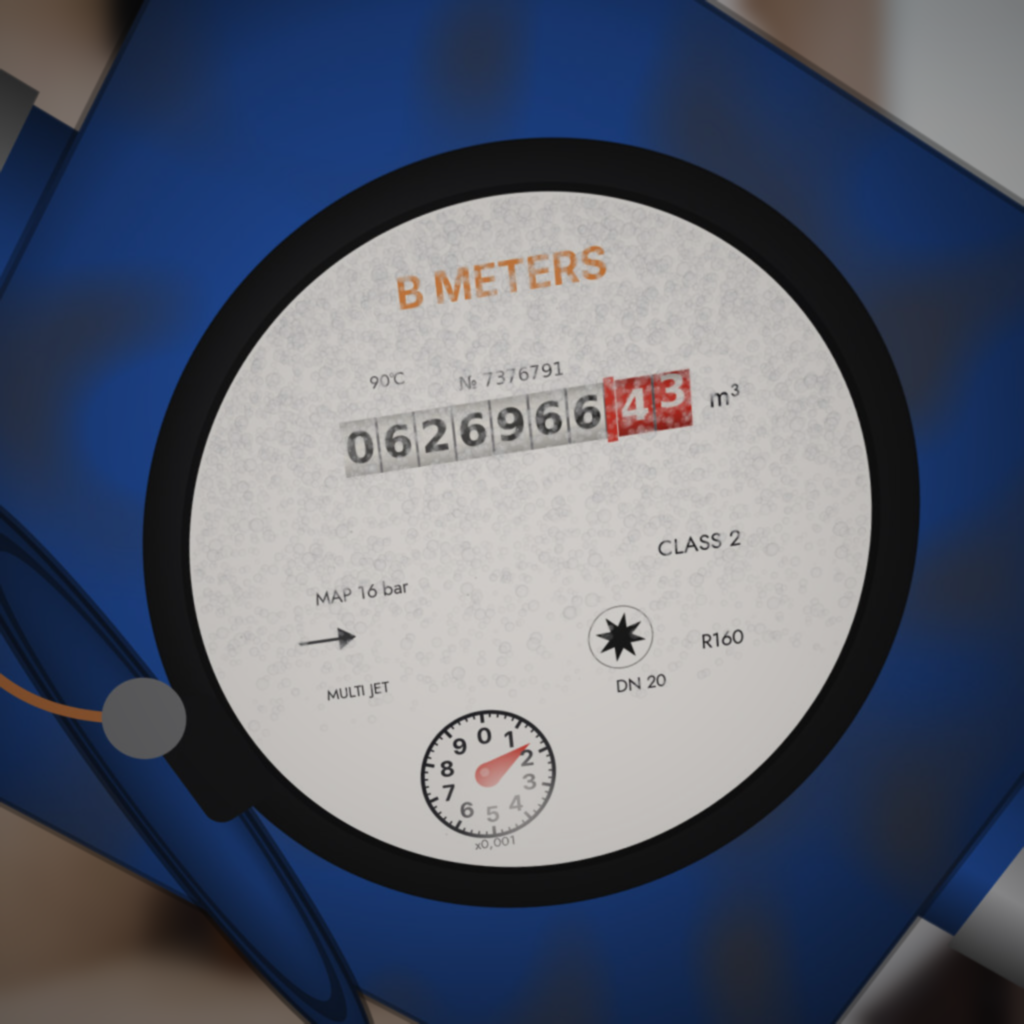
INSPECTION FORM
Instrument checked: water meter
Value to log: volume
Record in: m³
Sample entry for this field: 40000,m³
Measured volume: 626966.431,m³
